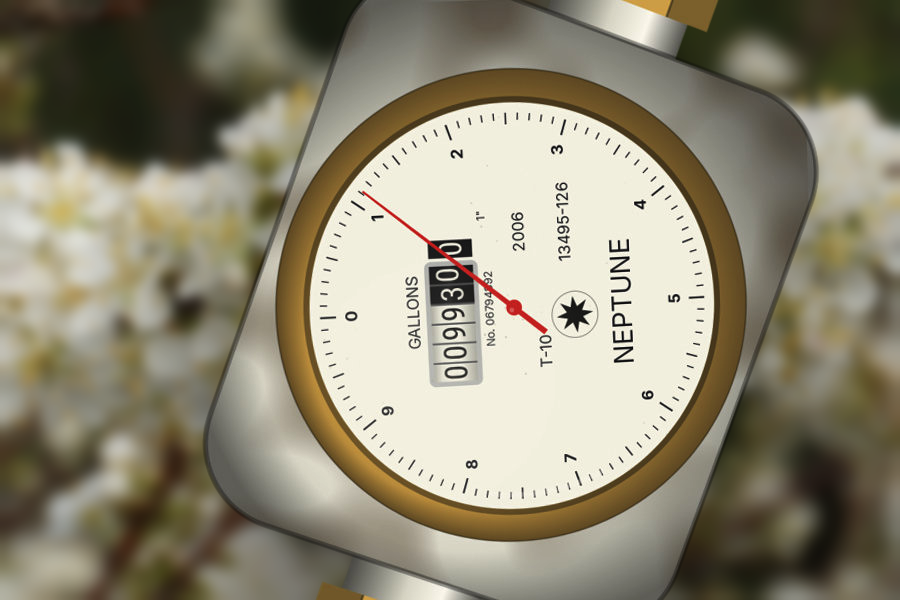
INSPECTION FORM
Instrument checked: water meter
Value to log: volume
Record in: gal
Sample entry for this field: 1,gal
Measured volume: 99301.1,gal
